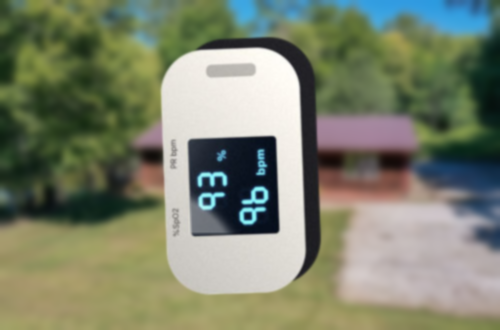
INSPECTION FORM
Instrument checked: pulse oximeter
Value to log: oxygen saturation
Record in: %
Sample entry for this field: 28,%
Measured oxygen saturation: 93,%
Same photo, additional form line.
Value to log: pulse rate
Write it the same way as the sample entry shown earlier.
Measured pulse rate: 96,bpm
